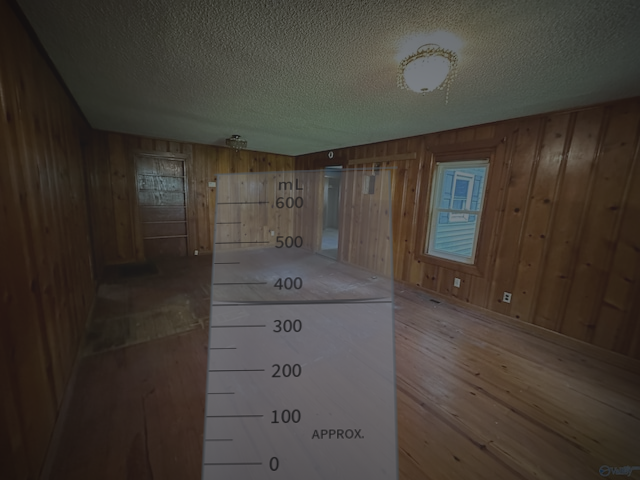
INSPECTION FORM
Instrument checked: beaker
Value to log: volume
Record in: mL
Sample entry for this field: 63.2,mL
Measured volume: 350,mL
